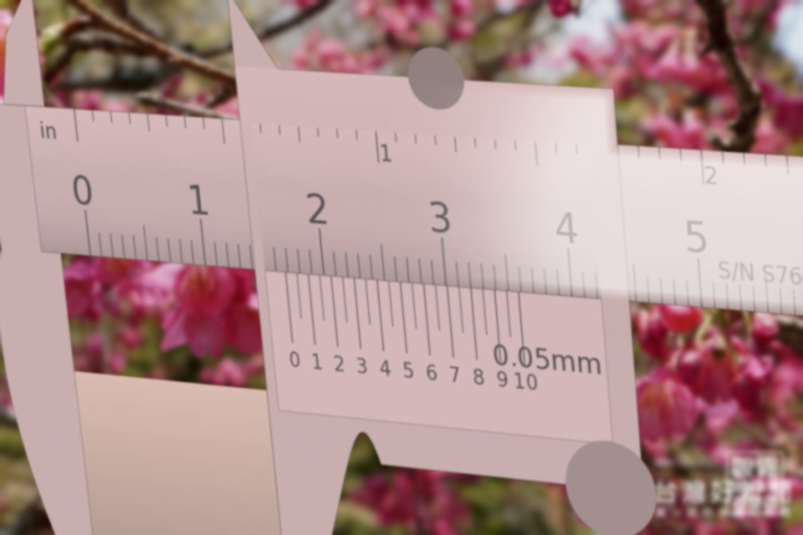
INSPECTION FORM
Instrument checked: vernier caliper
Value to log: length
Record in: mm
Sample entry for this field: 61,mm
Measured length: 16.8,mm
